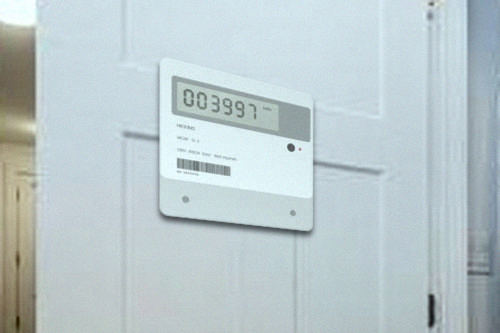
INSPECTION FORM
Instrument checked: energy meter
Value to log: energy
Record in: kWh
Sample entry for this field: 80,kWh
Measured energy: 3997,kWh
